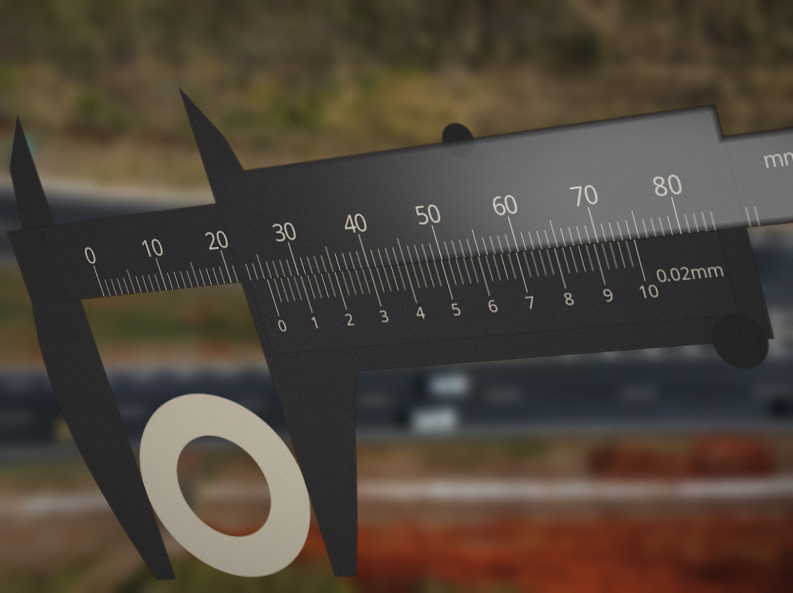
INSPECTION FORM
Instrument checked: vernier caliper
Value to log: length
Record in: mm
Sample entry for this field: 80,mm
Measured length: 25.4,mm
